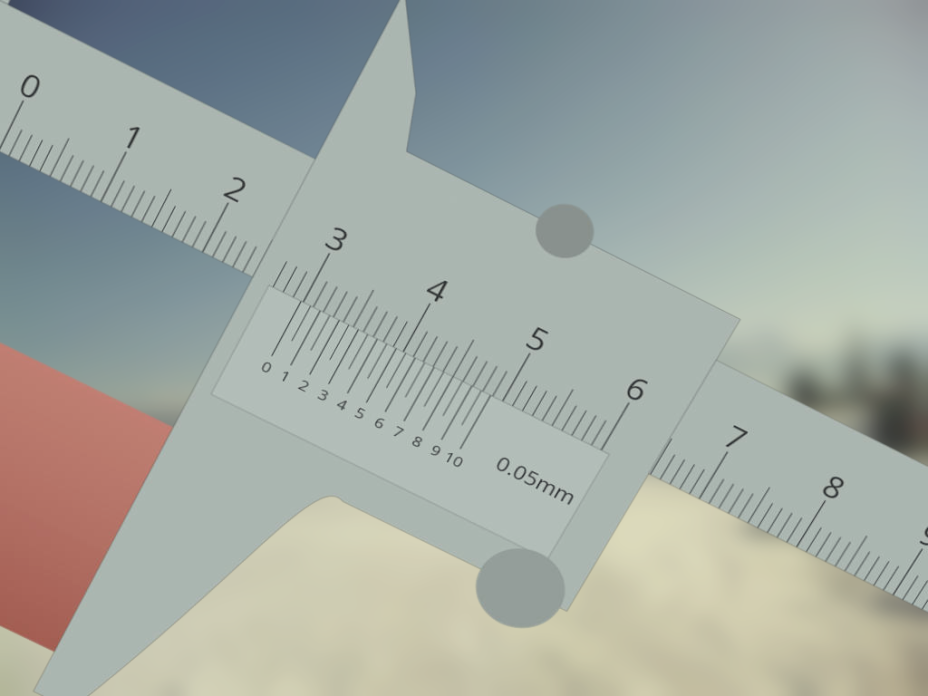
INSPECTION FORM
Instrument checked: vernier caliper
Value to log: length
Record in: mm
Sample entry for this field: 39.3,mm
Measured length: 29.8,mm
